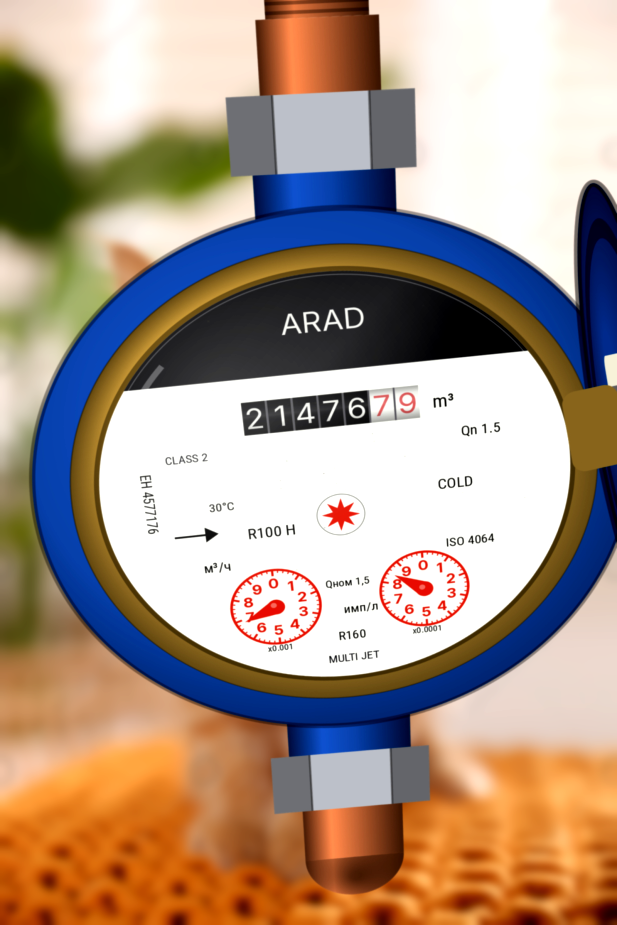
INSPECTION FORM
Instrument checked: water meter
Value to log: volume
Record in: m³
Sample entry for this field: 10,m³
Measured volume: 21476.7968,m³
